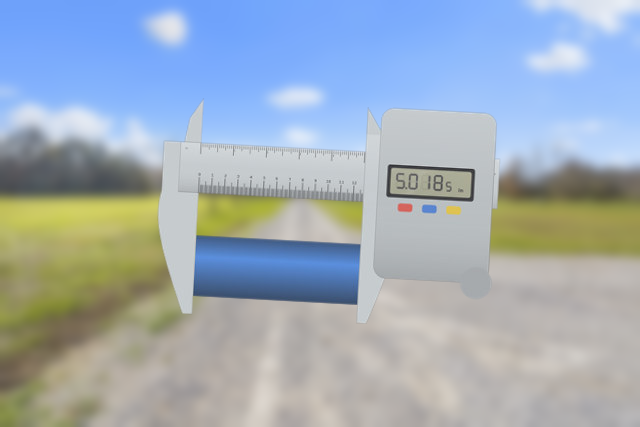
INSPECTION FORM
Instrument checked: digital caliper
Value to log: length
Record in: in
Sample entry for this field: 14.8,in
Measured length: 5.0185,in
